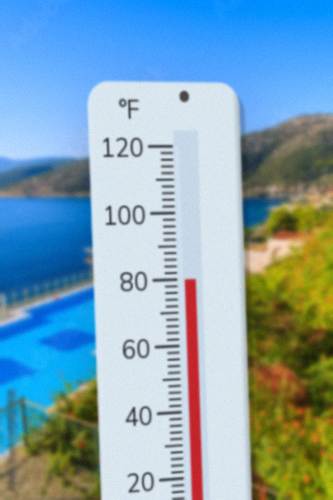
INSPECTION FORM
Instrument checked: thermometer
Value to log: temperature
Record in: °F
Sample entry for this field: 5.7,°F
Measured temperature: 80,°F
